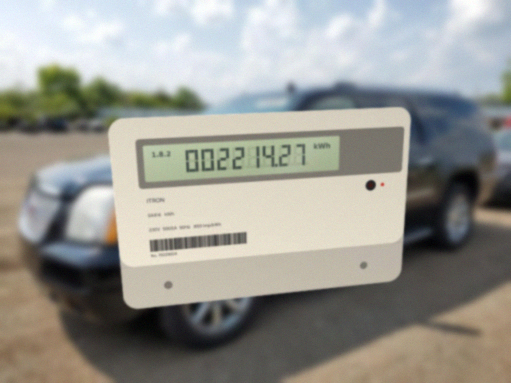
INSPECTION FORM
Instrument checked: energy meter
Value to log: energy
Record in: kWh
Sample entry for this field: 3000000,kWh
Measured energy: 2214.27,kWh
